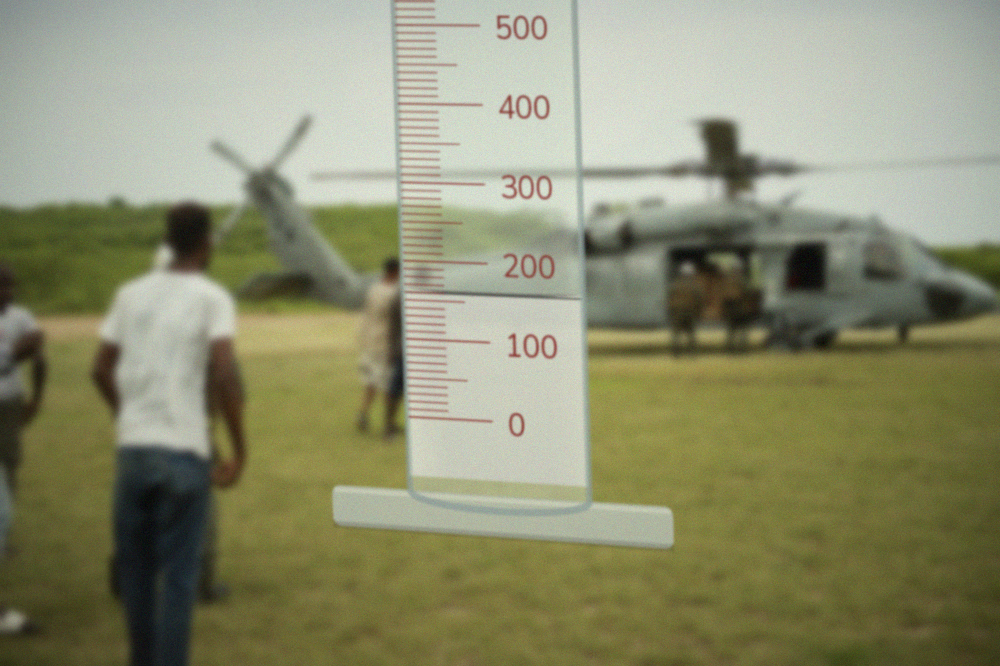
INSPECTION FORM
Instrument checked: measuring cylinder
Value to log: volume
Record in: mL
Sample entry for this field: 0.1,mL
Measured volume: 160,mL
